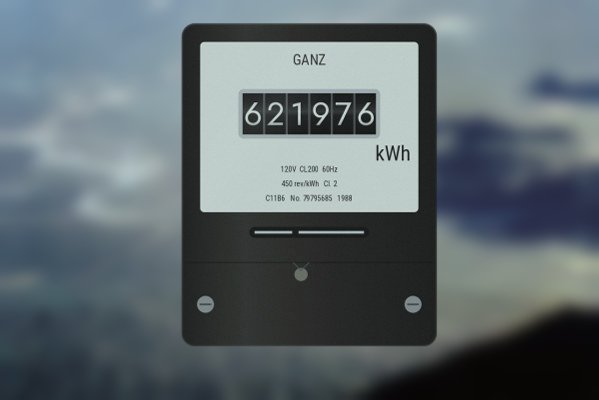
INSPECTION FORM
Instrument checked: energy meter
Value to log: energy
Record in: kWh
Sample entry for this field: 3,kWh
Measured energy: 621976,kWh
